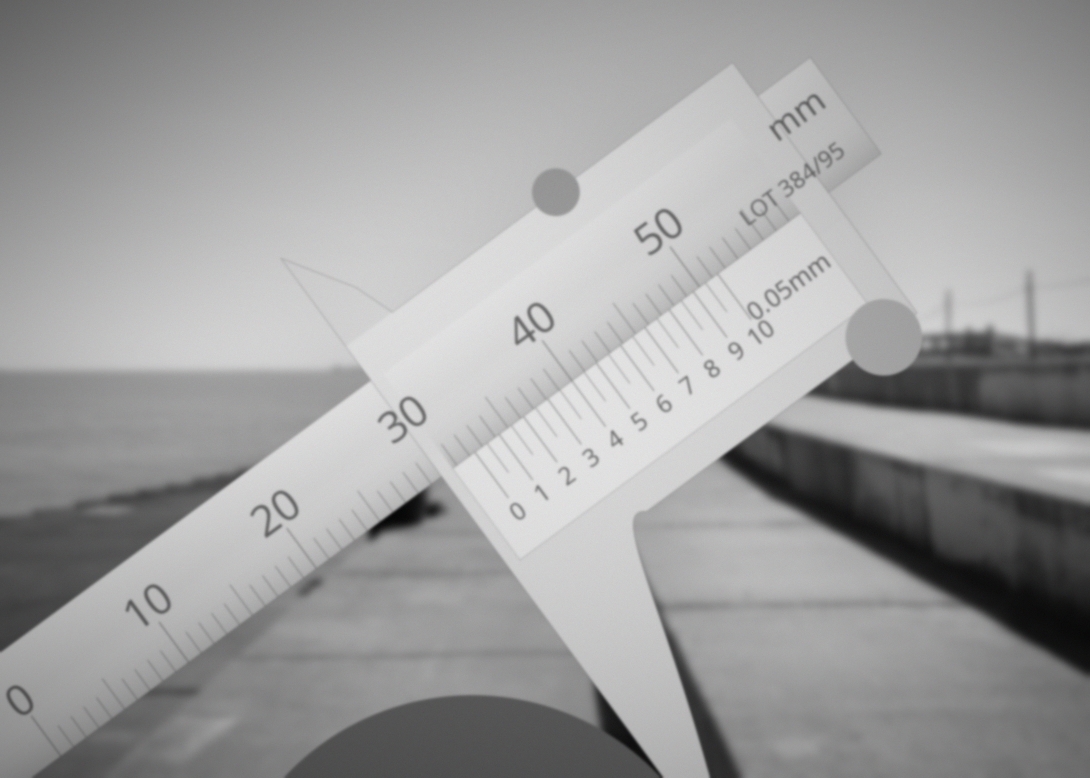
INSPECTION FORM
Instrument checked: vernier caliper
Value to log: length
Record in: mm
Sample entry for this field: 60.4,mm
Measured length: 32.4,mm
